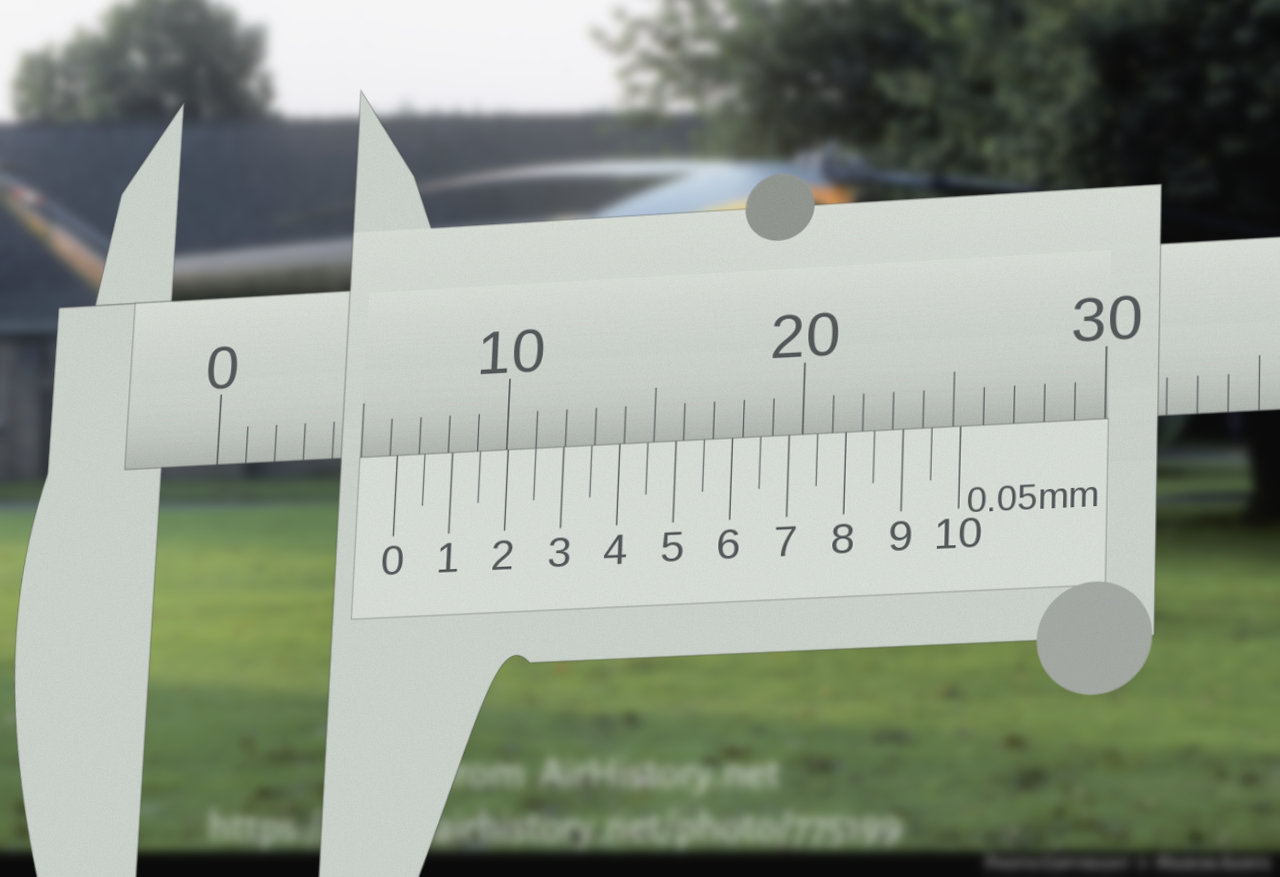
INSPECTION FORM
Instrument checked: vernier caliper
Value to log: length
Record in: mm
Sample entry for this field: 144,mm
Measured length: 6.25,mm
